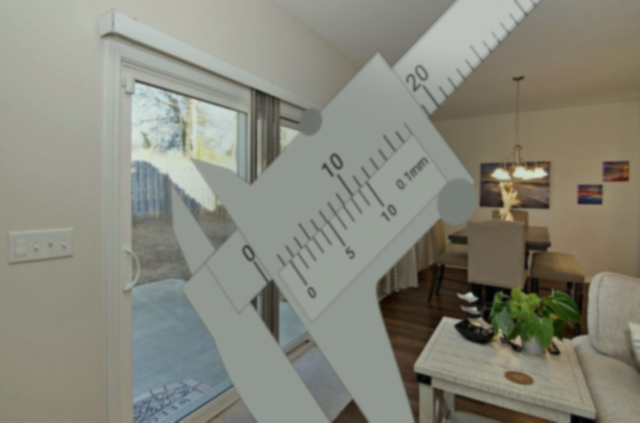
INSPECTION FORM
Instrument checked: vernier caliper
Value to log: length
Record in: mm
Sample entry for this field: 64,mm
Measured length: 2.6,mm
